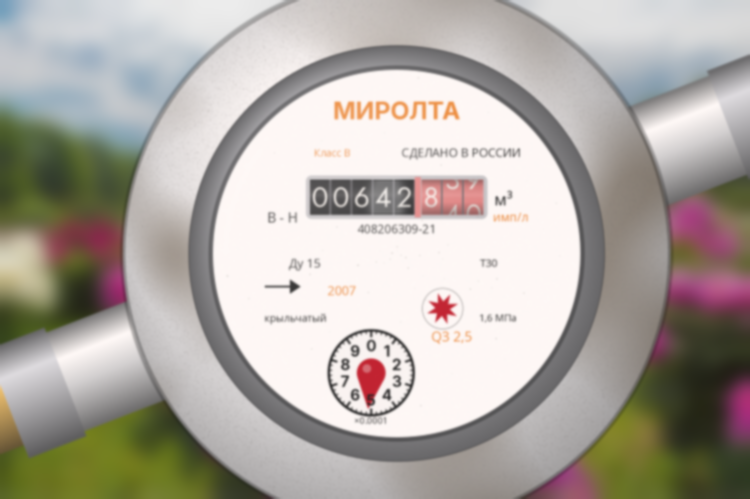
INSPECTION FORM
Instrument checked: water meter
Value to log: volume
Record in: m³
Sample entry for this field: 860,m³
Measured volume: 642.8395,m³
